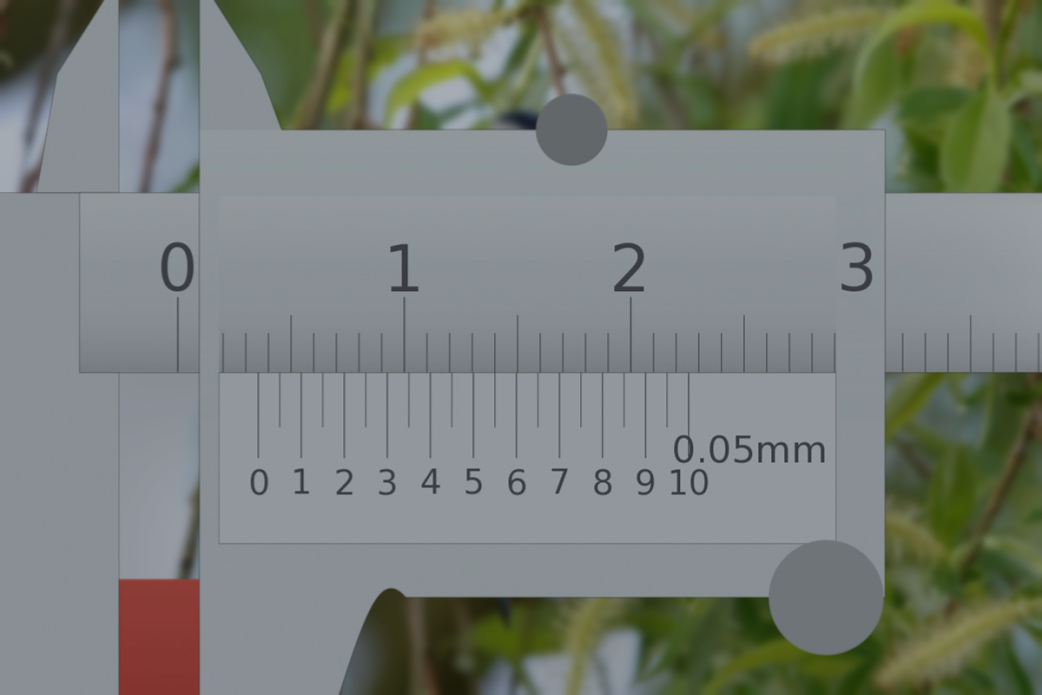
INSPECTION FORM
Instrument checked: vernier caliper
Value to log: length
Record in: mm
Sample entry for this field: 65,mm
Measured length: 3.55,mm
